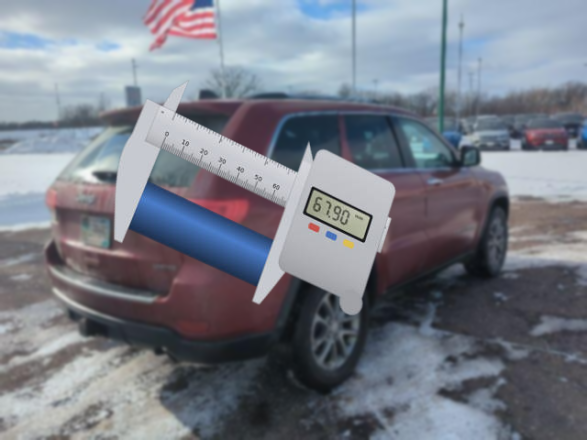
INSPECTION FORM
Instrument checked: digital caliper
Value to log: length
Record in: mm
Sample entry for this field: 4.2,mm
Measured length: 67.90,mm
